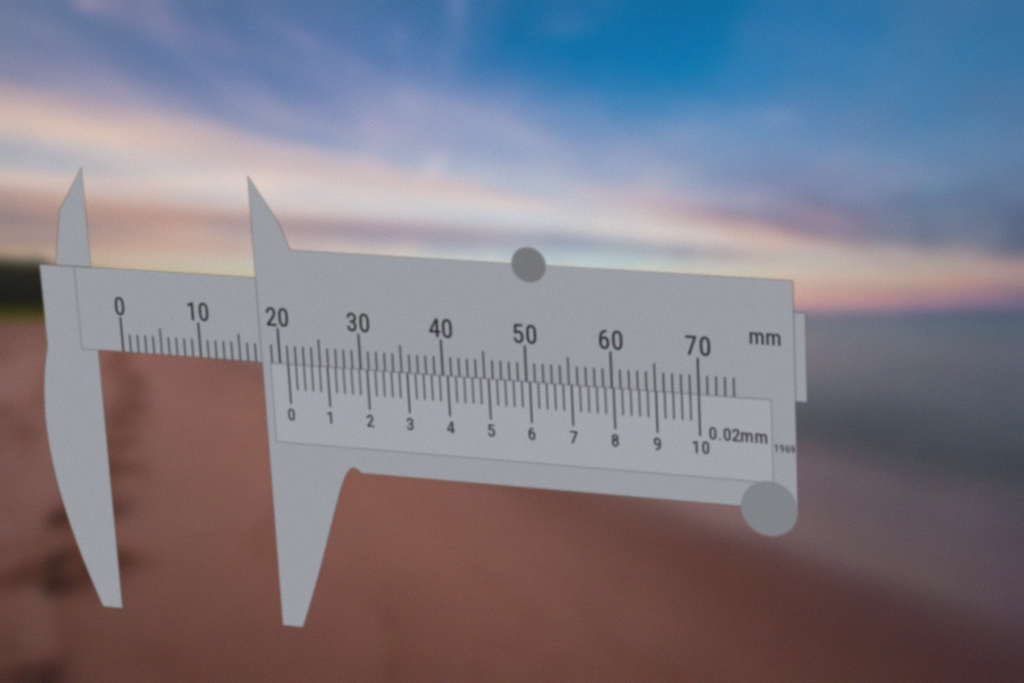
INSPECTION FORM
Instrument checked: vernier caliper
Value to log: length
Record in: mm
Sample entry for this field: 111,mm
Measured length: 21.0,mm
